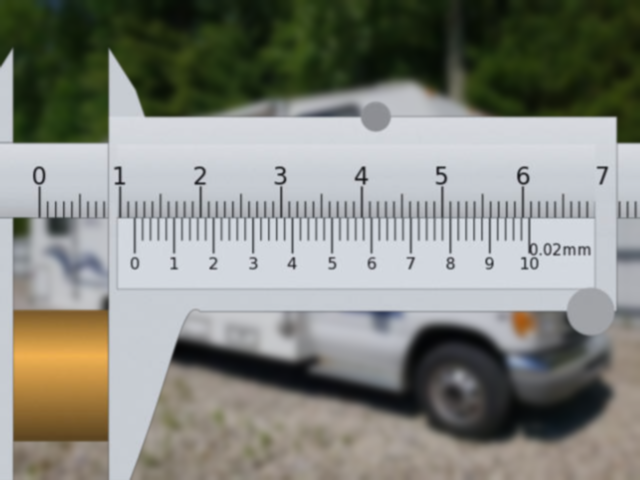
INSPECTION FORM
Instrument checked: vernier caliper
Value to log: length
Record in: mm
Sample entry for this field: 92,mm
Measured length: 11.8,mm
